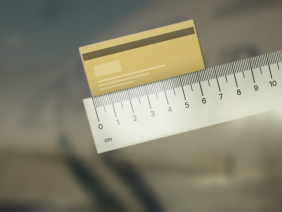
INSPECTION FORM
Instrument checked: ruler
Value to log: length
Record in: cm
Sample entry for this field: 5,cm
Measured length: 6.5,cm
